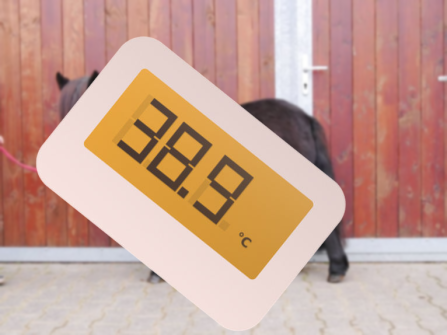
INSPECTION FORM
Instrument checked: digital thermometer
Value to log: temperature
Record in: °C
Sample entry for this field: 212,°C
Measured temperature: 38.9,°C
